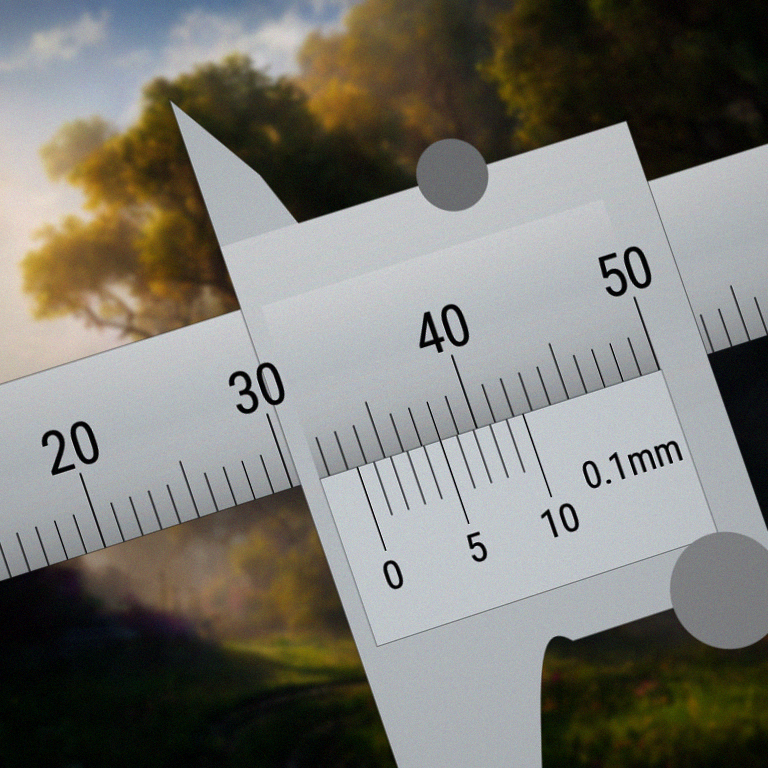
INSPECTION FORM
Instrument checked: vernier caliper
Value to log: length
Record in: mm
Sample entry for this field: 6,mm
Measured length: 33.5,mm
